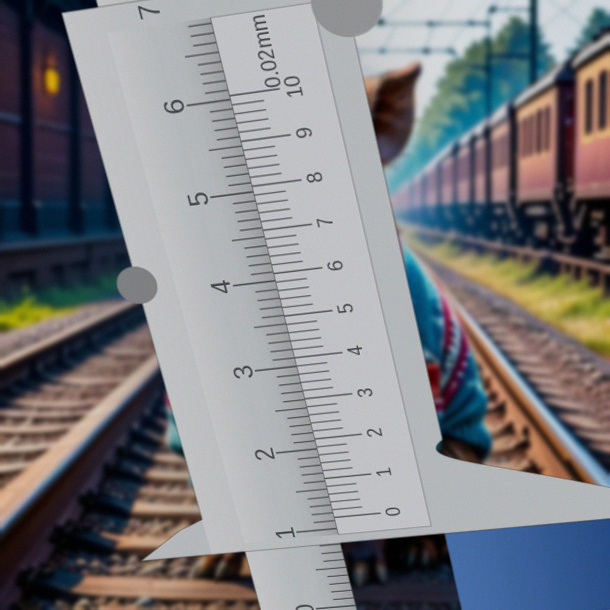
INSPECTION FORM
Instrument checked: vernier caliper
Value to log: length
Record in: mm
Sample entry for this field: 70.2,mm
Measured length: 11.4,mm
